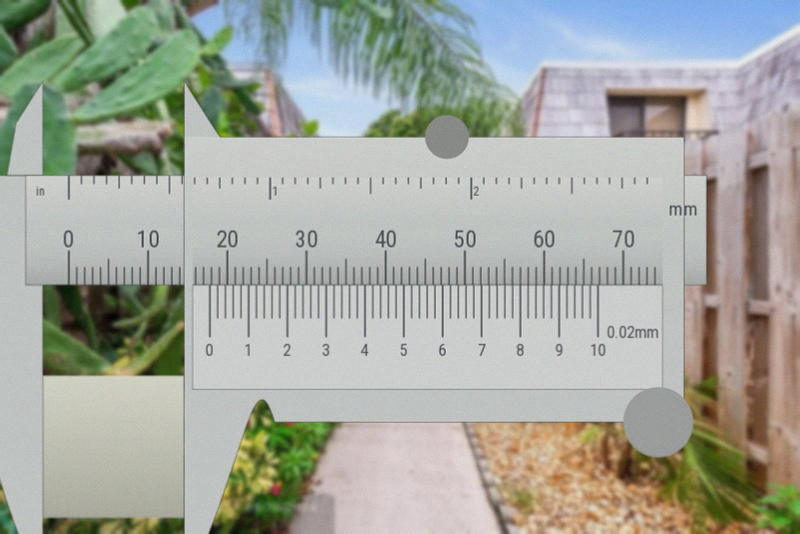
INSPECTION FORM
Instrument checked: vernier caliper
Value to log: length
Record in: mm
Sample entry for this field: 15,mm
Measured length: 17.8,mm
